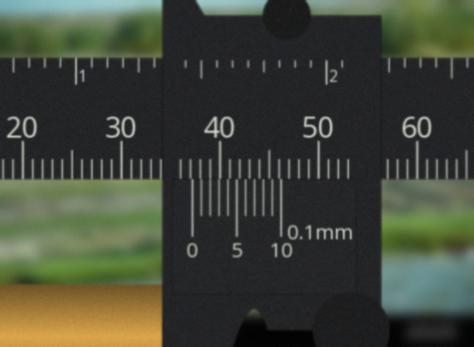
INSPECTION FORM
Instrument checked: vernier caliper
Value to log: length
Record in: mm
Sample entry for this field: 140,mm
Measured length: 37.2,mm
